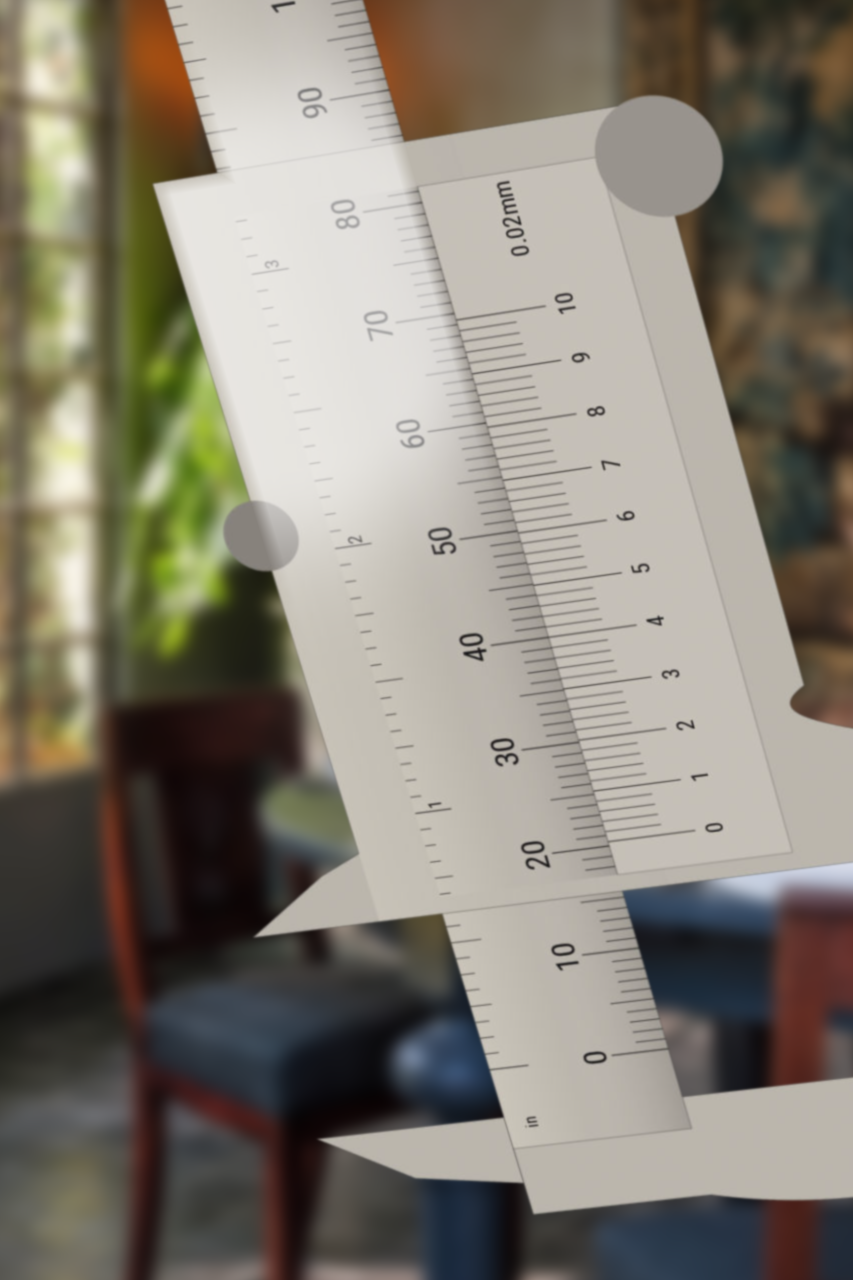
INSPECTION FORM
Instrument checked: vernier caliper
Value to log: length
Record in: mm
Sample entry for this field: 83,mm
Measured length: 20.4,mm
